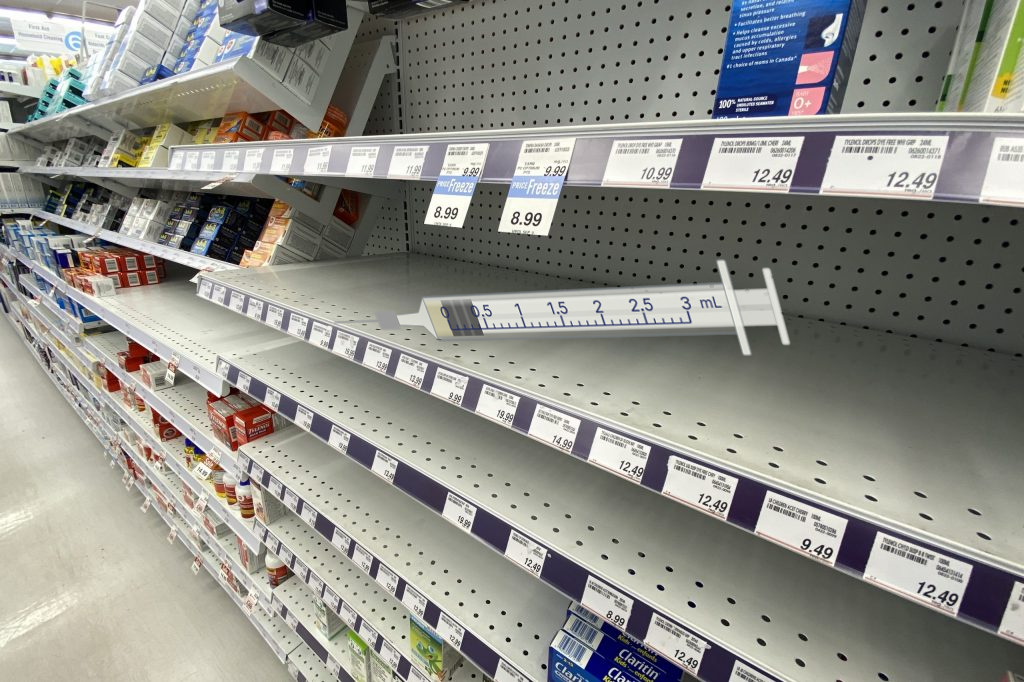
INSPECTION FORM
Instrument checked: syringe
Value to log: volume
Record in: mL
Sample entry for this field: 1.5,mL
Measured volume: 0,mL
